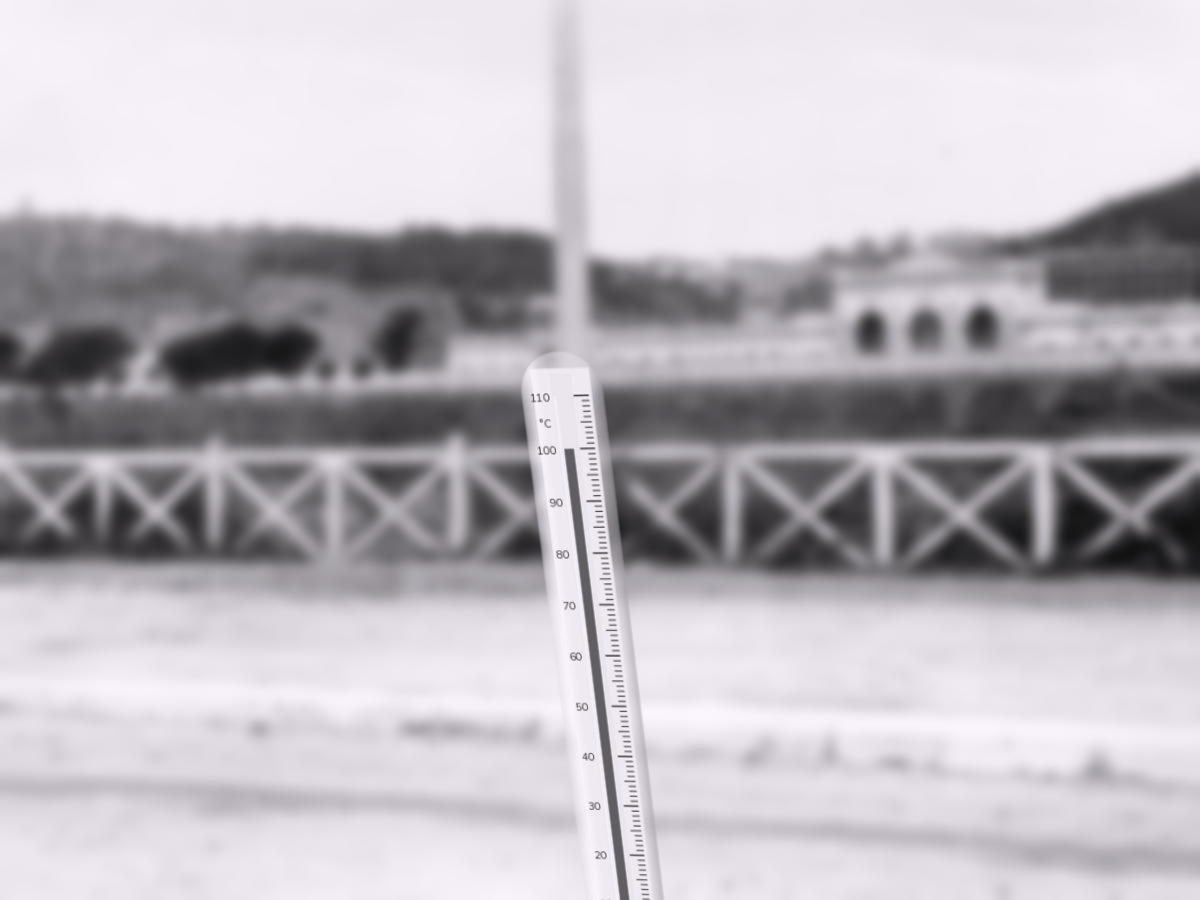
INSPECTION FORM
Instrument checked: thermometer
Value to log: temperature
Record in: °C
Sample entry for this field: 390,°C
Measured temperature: 100,°C
